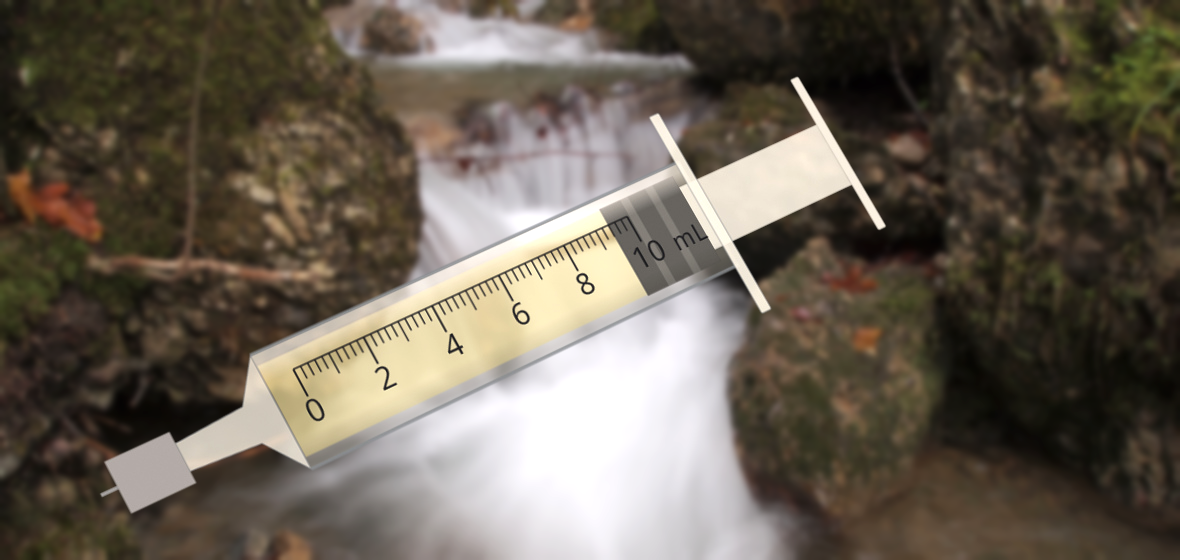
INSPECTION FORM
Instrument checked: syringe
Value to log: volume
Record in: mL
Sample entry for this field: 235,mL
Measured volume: 9.4,mL
